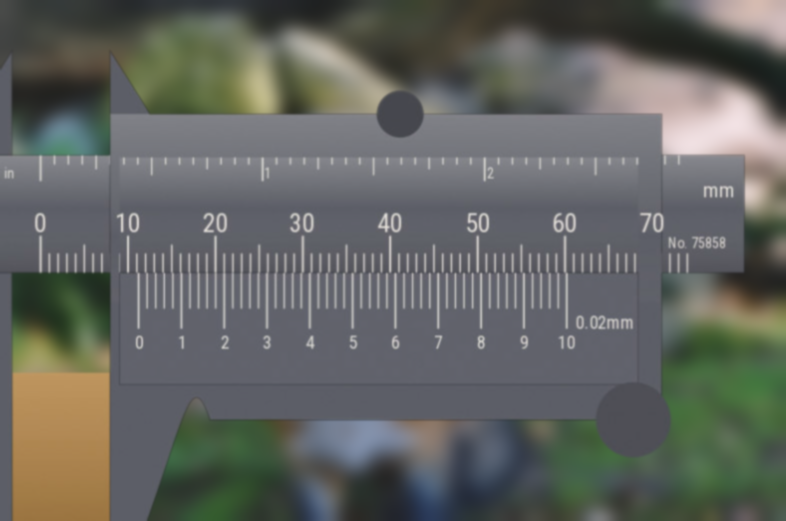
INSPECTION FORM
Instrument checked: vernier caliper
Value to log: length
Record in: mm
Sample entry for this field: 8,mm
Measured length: 11.2,mm
